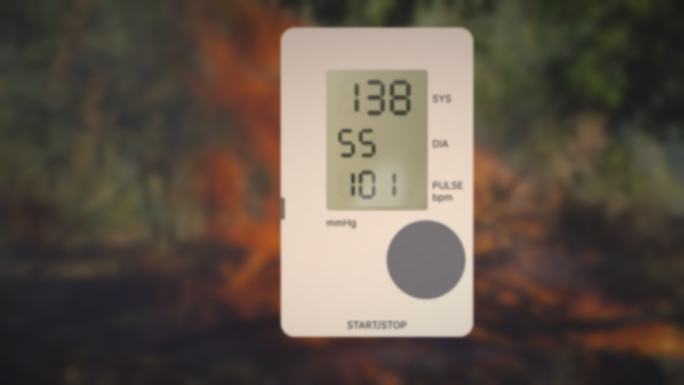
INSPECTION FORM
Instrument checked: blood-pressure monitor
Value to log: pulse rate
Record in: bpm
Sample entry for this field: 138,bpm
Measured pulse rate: 101,bpm
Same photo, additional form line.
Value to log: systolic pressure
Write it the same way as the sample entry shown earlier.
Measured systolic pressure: 138,mmHg
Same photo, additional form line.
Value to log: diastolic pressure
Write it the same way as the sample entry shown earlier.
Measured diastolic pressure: 55,mmHg
